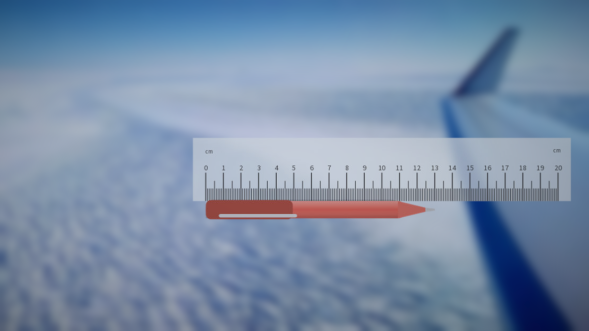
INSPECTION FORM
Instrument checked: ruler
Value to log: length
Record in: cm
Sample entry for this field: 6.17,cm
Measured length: 13,cm
